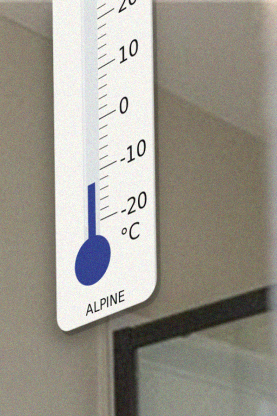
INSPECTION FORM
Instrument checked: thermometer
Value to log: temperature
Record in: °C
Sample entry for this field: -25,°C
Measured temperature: -12,°C
